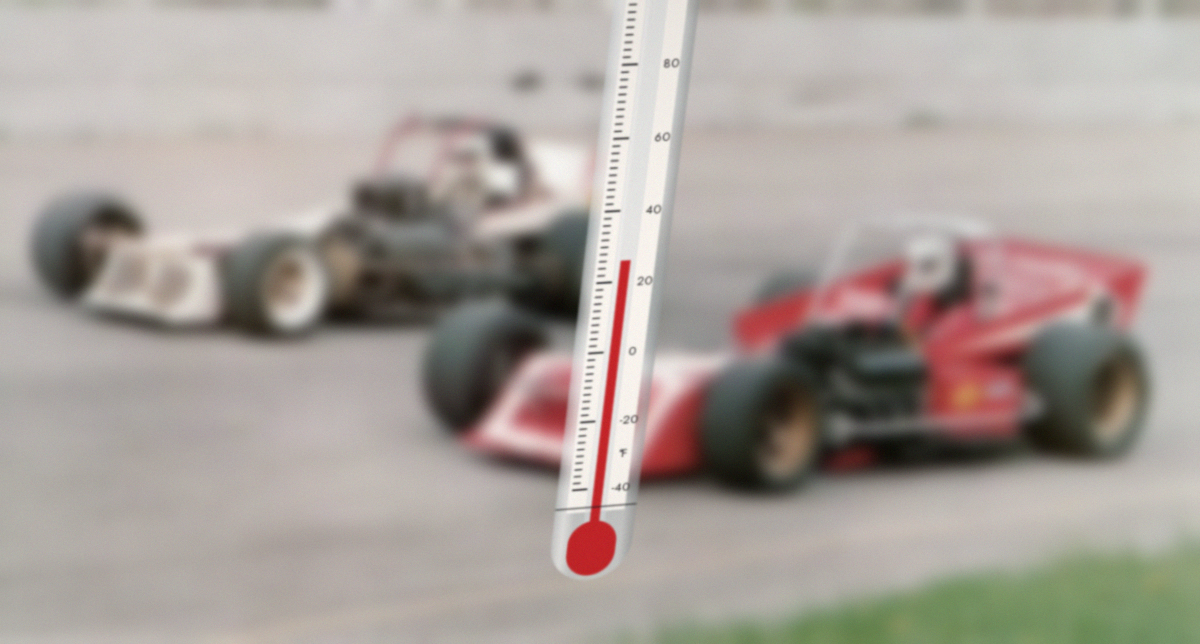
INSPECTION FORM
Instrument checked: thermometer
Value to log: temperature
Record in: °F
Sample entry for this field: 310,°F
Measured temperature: 26,°F
